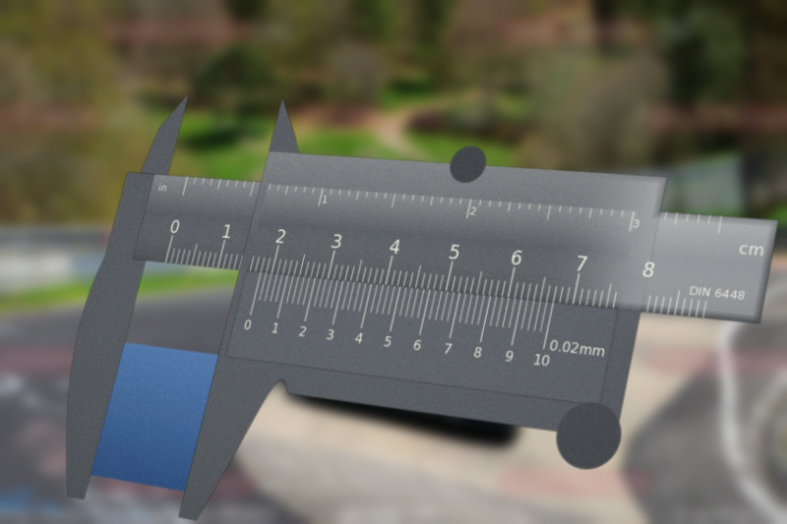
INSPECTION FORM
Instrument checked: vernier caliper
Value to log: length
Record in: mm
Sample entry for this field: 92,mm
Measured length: 18.0,mm
